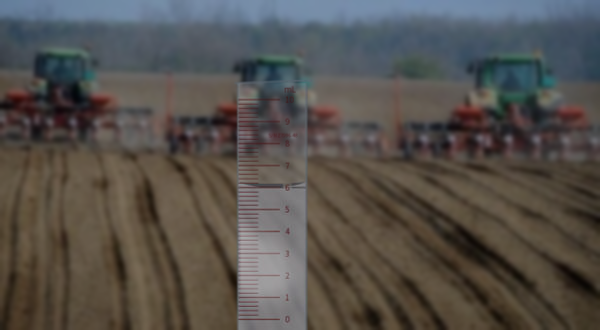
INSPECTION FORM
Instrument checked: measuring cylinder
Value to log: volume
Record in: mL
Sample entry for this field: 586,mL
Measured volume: 6,mL
